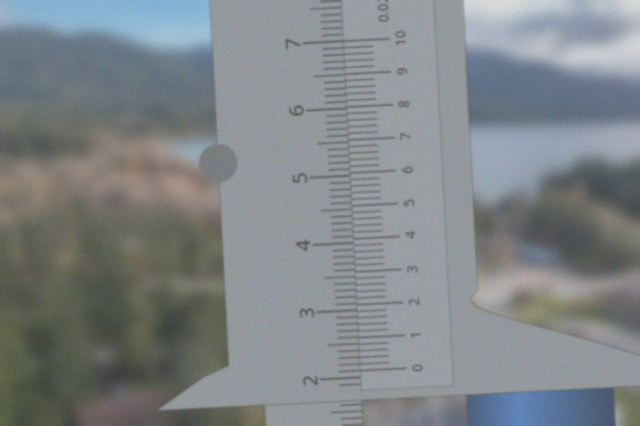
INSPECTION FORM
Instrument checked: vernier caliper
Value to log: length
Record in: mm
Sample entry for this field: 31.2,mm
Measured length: 21.0,mm
